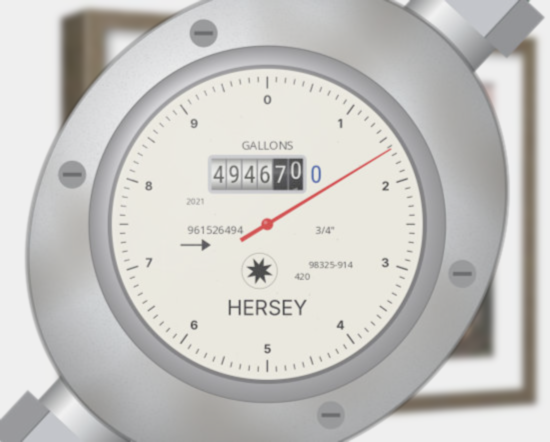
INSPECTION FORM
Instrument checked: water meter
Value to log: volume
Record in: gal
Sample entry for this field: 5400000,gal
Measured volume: 4946701.6,gal
